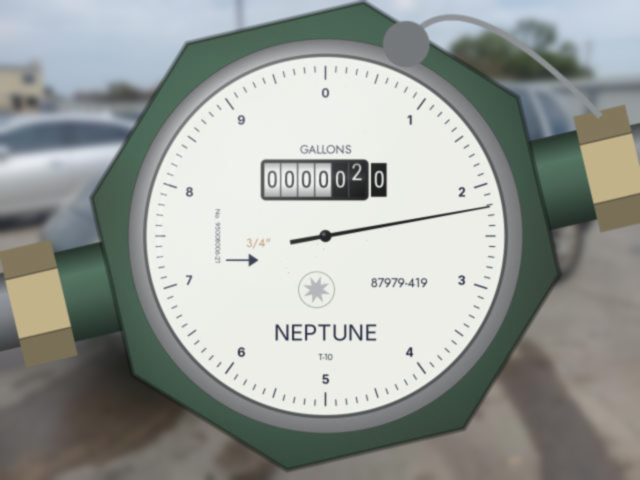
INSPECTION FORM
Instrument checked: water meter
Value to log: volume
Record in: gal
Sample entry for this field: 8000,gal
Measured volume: 22.2,gal
